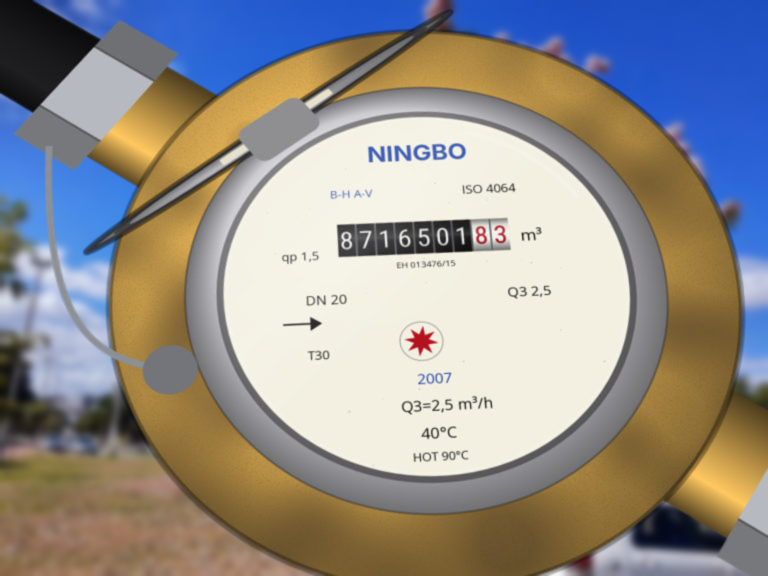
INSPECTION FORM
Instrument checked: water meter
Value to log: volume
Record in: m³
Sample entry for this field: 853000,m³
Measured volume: 8716501.83,m³
